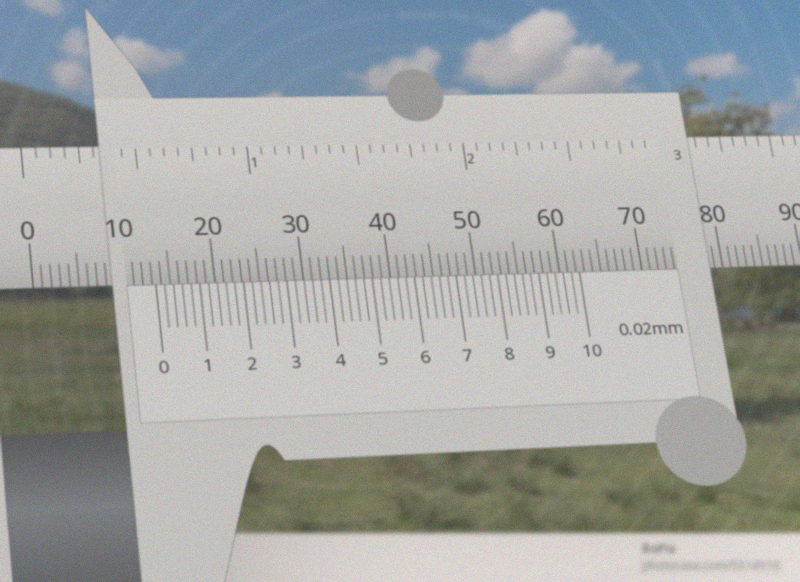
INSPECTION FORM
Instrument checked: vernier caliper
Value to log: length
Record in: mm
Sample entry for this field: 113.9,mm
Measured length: 13.4,mm
